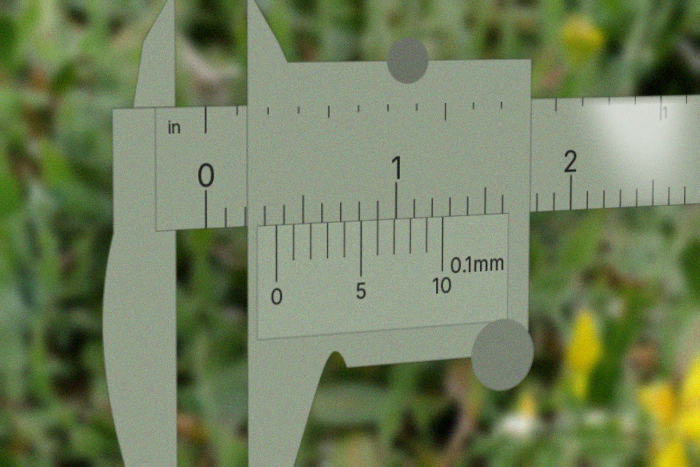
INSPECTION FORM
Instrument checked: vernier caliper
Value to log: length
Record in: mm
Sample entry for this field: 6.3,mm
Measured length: 3.6,mm
